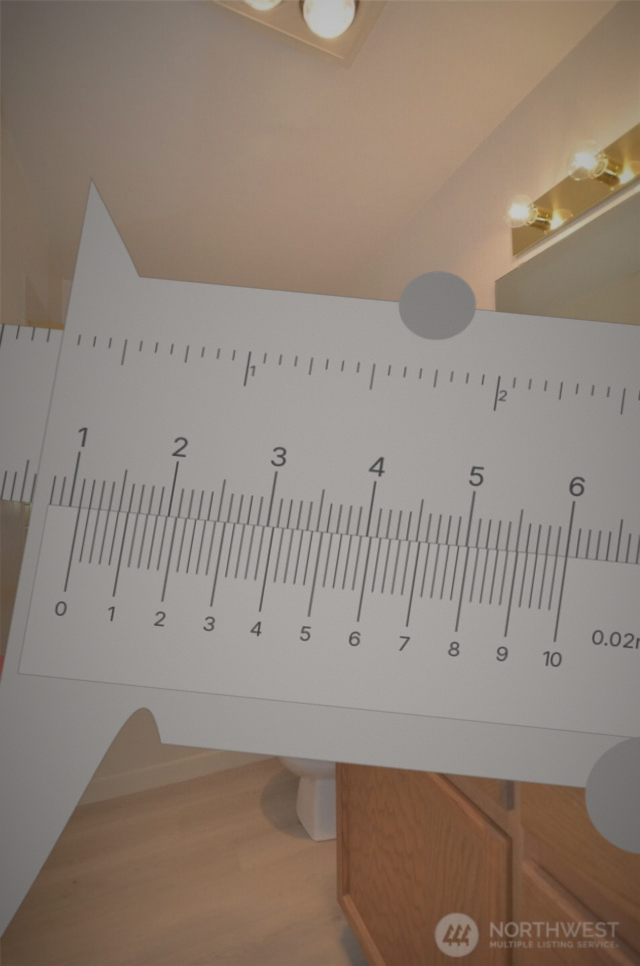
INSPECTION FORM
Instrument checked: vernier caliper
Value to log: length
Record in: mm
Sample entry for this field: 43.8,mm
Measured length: 11.0,mm
